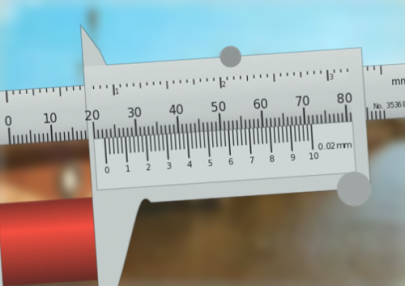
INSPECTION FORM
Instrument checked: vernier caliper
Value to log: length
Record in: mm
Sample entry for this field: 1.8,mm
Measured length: 22.5,mm
